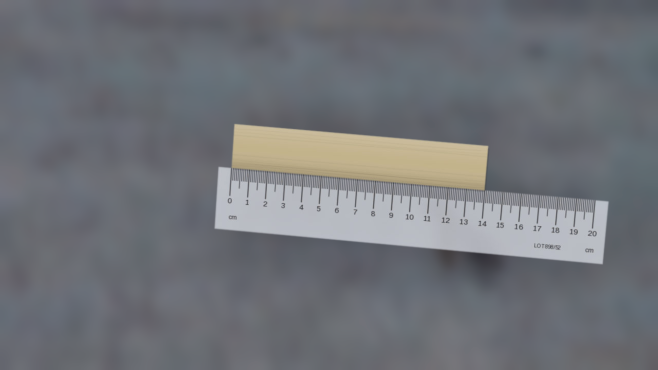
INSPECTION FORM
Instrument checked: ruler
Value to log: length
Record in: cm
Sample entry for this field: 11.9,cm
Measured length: 14,cm
